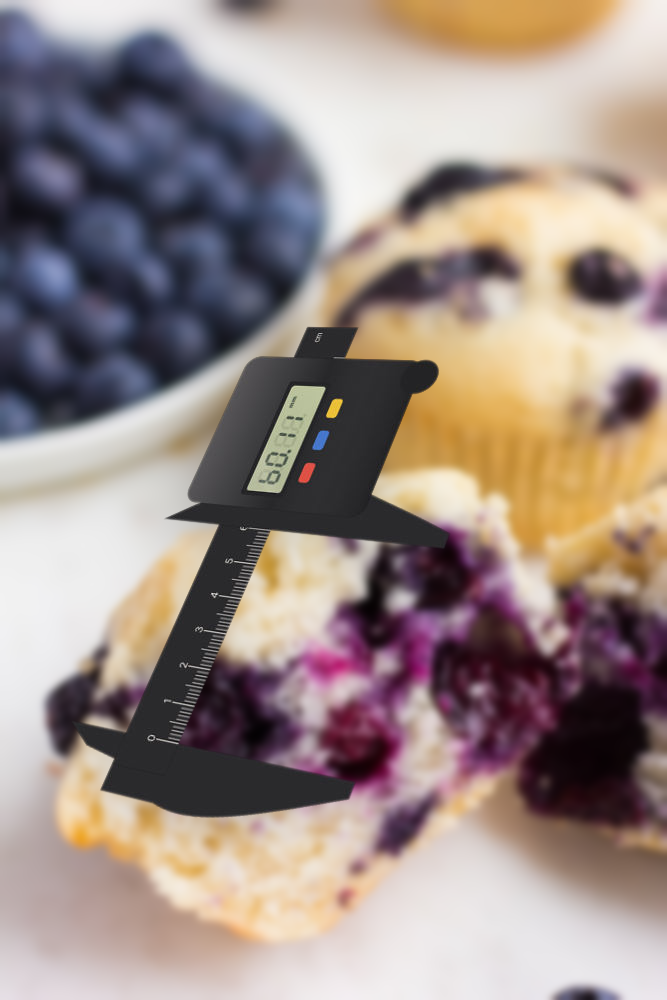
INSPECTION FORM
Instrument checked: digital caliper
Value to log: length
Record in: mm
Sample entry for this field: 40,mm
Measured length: 60.11,mm
